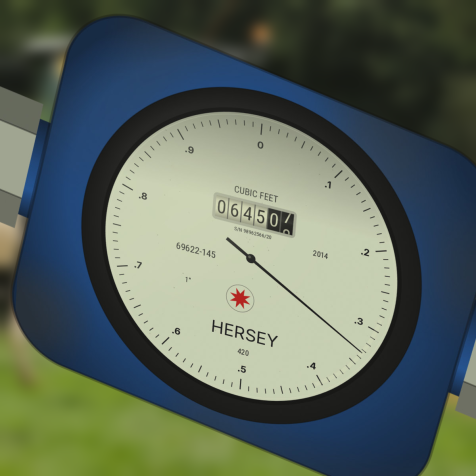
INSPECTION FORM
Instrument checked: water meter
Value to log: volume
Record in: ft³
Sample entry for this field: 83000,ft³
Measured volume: 64507.33,ft³
